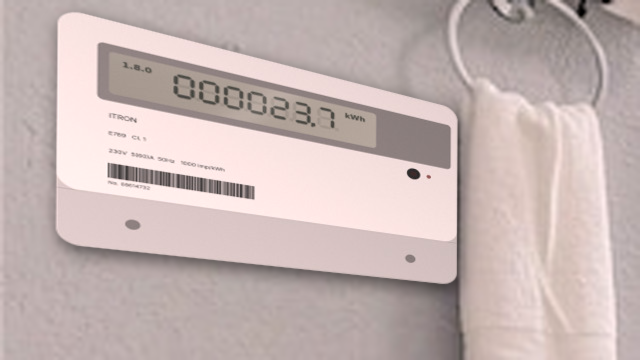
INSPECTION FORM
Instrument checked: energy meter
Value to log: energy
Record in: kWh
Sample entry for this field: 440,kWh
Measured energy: 23.7,kWh
